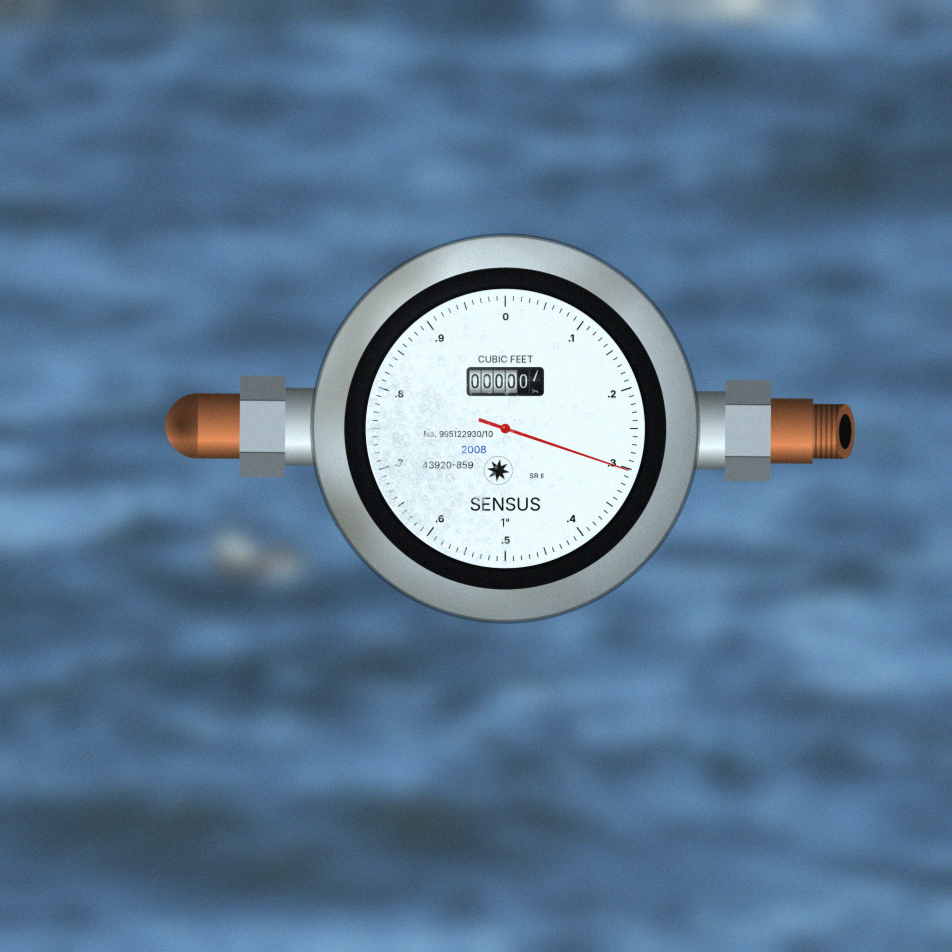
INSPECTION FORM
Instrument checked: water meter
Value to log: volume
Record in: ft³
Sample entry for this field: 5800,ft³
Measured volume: 7.30,ft³
